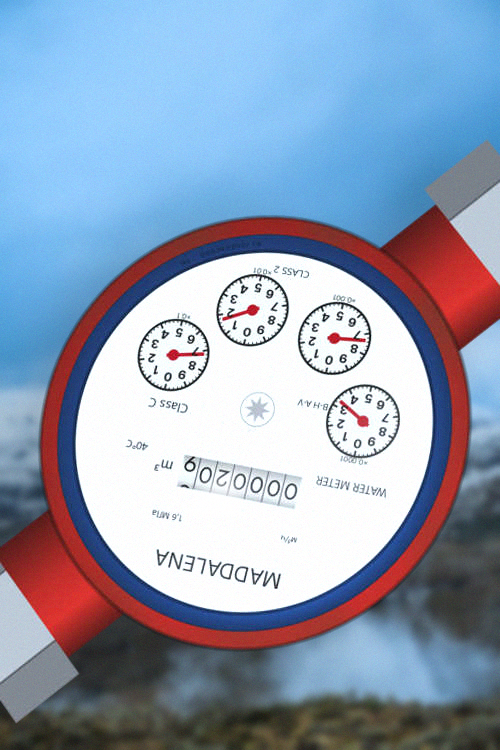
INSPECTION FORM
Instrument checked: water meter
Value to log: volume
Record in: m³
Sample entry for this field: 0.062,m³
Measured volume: 208.7173,m³
